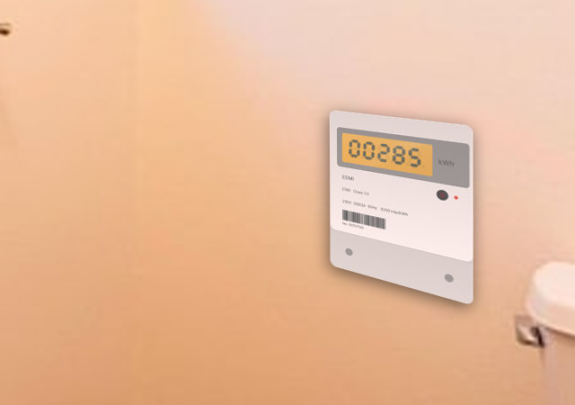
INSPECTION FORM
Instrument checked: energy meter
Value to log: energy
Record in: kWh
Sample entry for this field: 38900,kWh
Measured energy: 285,kWh
